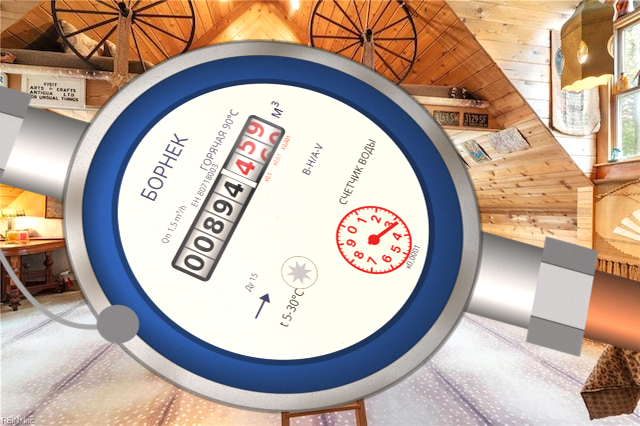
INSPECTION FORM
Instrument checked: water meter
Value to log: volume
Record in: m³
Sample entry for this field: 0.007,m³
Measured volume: 894.4593,m³
